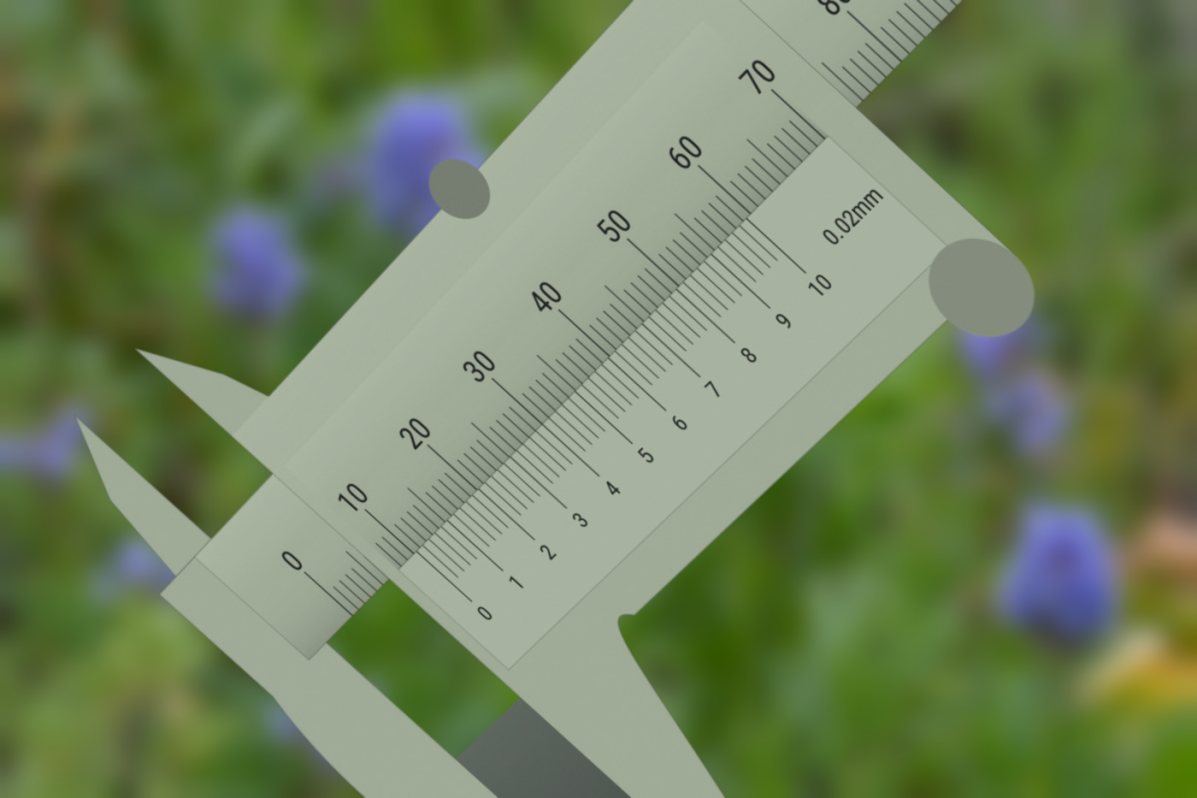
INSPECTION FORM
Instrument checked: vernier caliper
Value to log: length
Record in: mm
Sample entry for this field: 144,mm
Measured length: 10.4,mm
